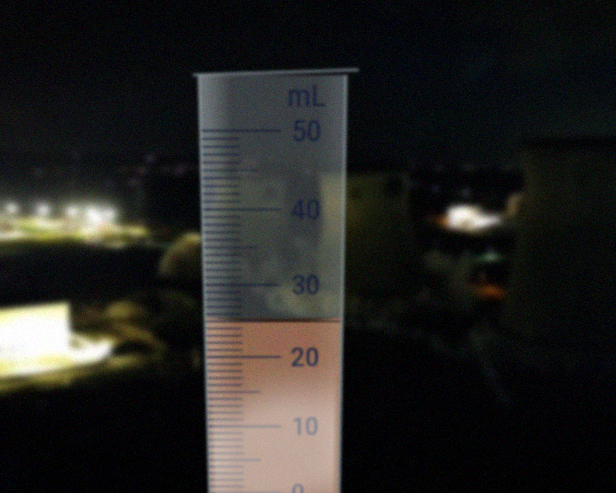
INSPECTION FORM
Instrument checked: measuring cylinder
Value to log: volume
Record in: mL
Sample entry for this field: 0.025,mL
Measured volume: 25,mL
